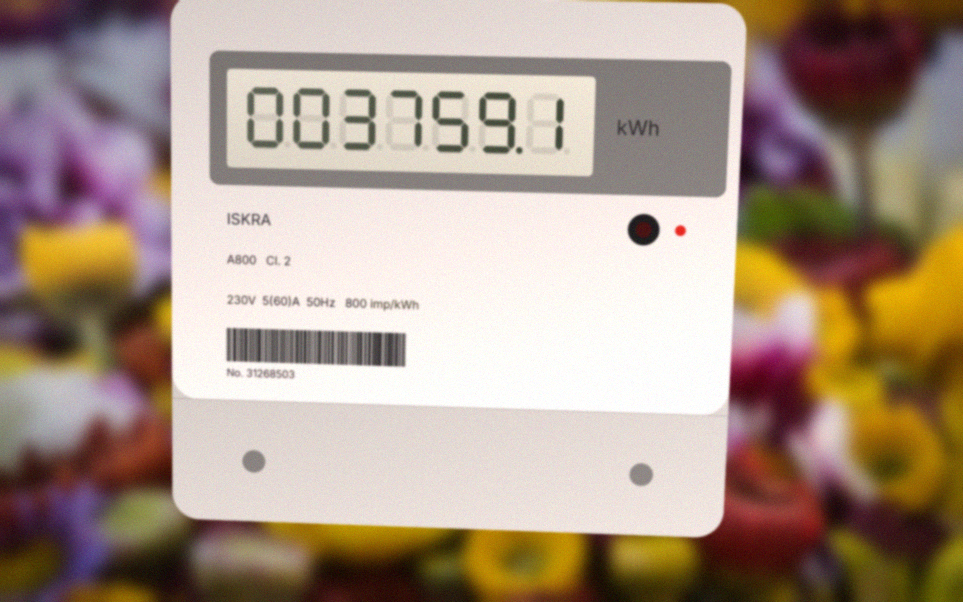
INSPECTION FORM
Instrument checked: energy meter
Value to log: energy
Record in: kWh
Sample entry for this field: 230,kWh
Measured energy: 3759.1,kWh
